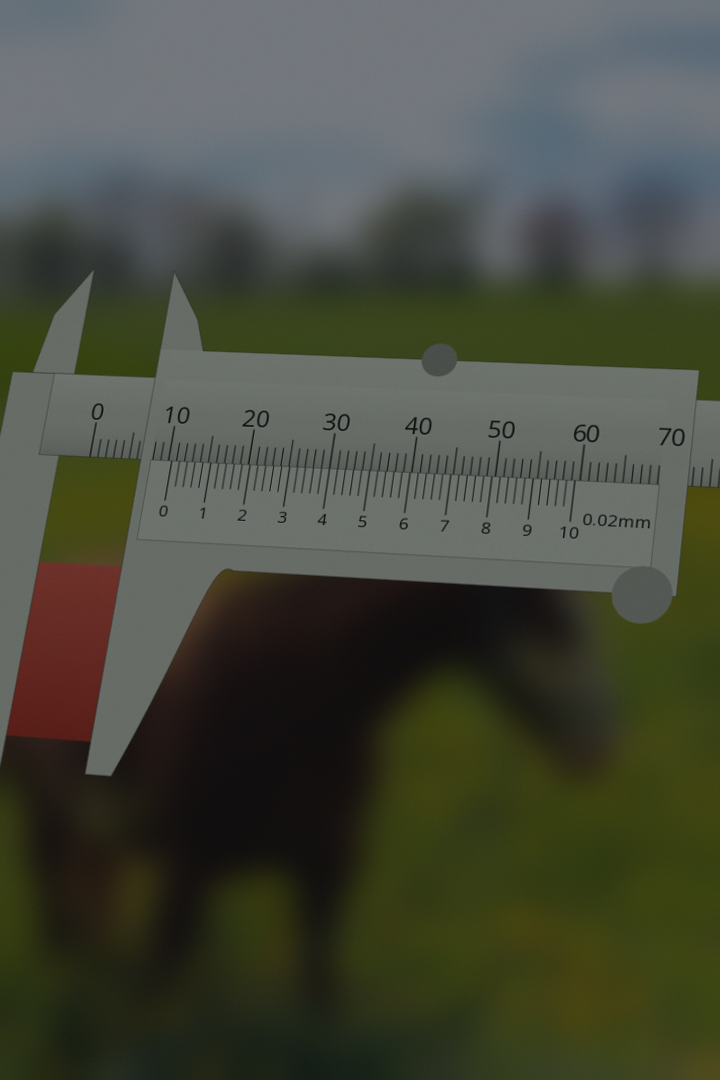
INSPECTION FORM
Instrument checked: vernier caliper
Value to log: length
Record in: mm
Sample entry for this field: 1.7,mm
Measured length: 10.4,mm
